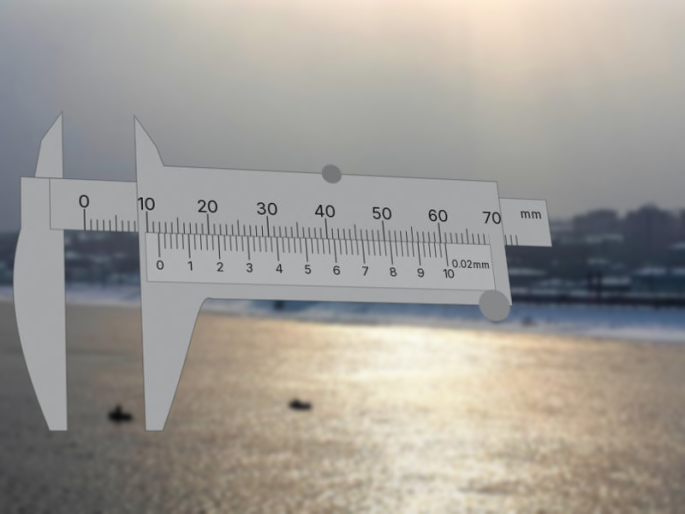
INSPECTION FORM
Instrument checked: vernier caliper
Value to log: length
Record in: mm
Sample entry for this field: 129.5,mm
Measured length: 11.8,mm
